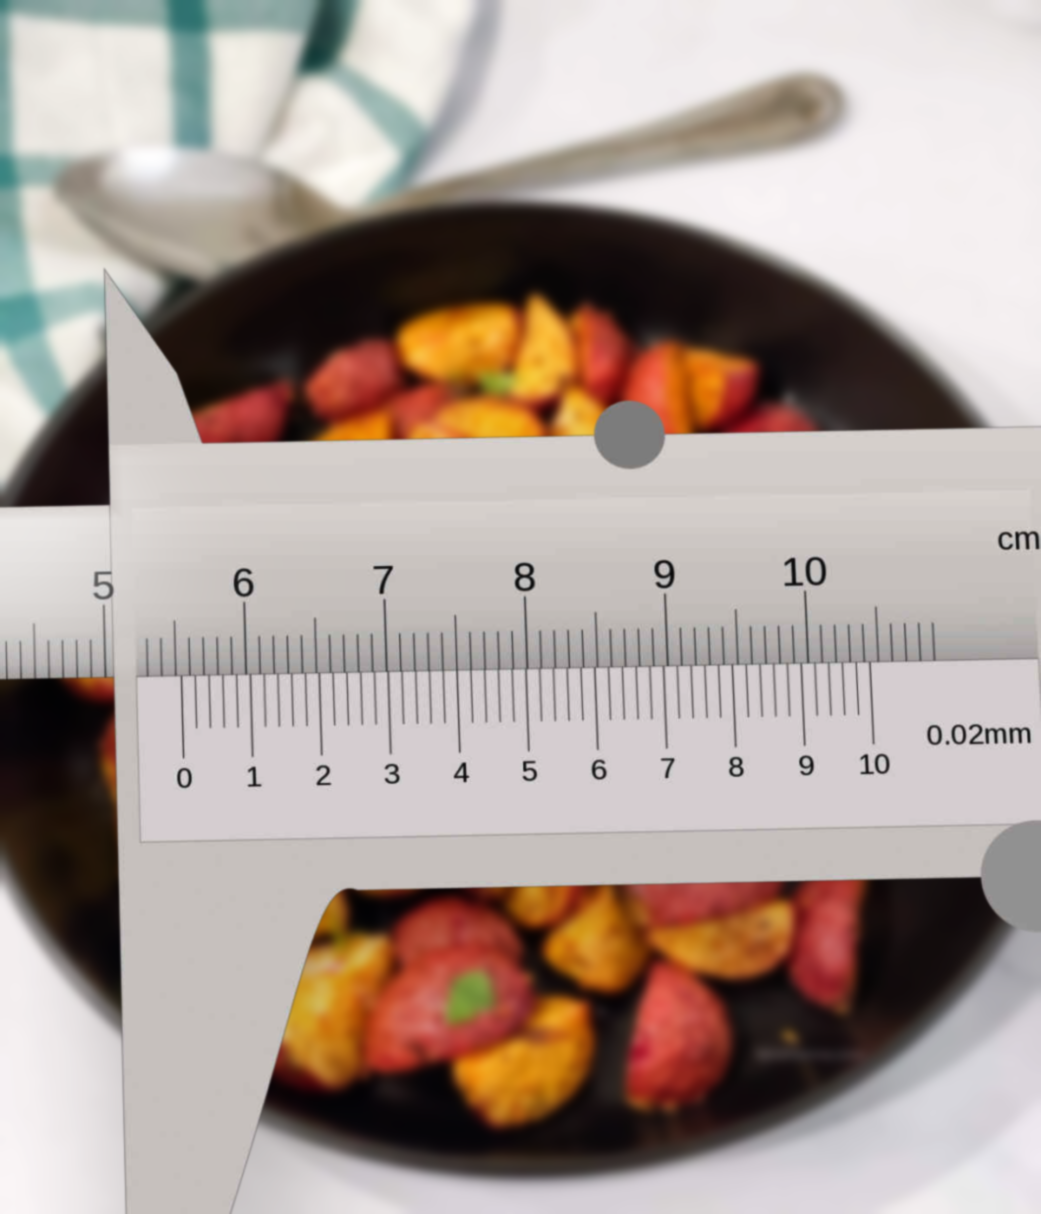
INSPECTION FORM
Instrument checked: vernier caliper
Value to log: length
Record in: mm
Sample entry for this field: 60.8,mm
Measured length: 55.4,mm
